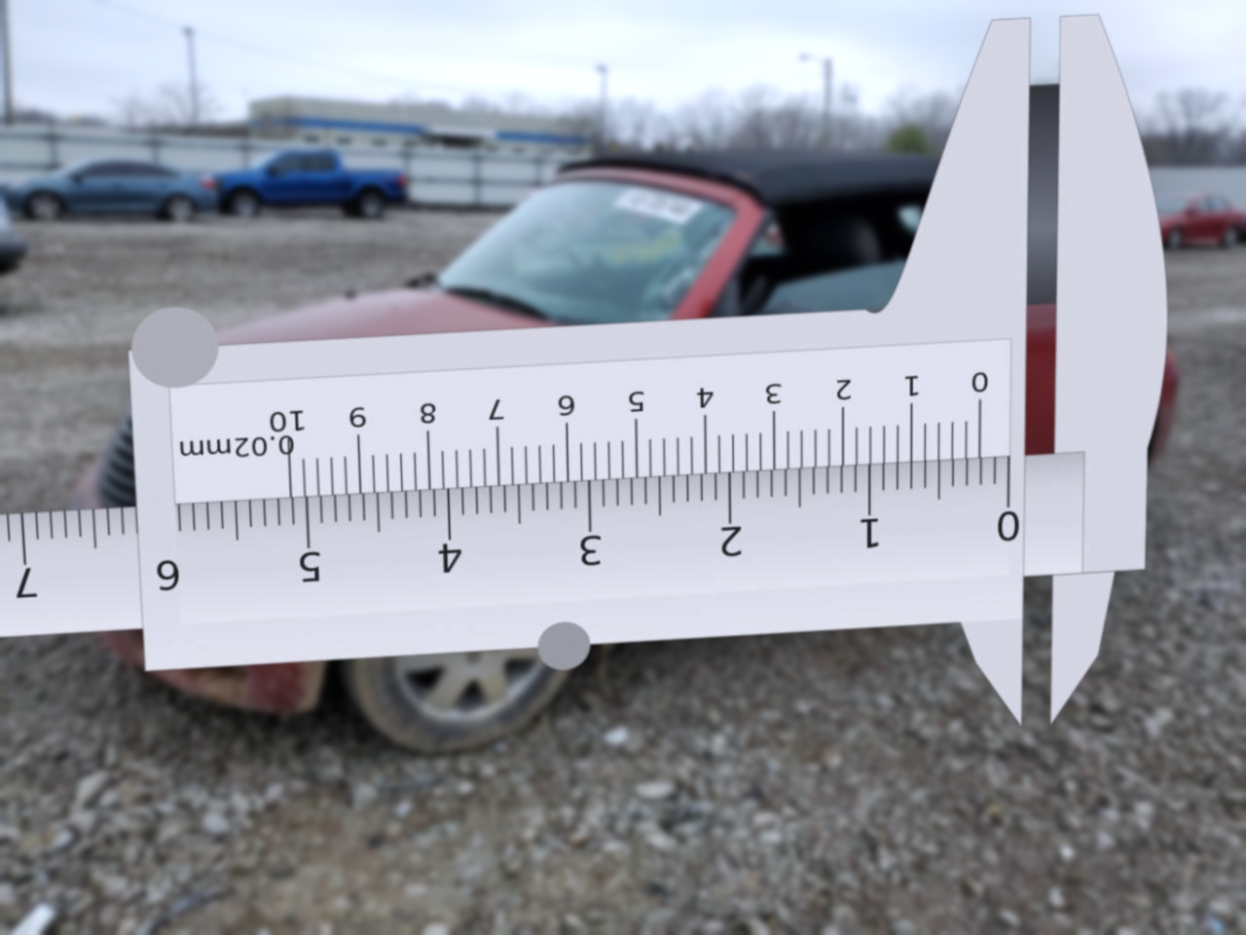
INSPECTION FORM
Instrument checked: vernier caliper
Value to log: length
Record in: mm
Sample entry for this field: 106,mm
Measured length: 2.1,mm
